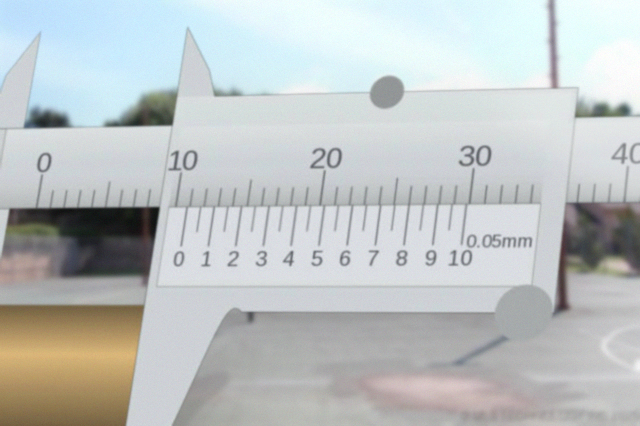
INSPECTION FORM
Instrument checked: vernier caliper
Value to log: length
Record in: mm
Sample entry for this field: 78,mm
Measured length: 10.8,mm
